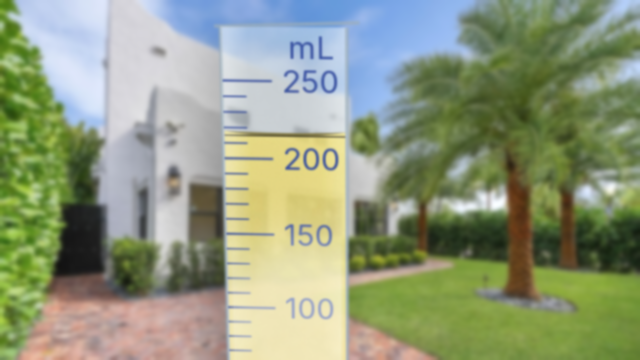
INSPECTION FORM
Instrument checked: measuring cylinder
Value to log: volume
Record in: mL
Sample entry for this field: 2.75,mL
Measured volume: 215,mL
